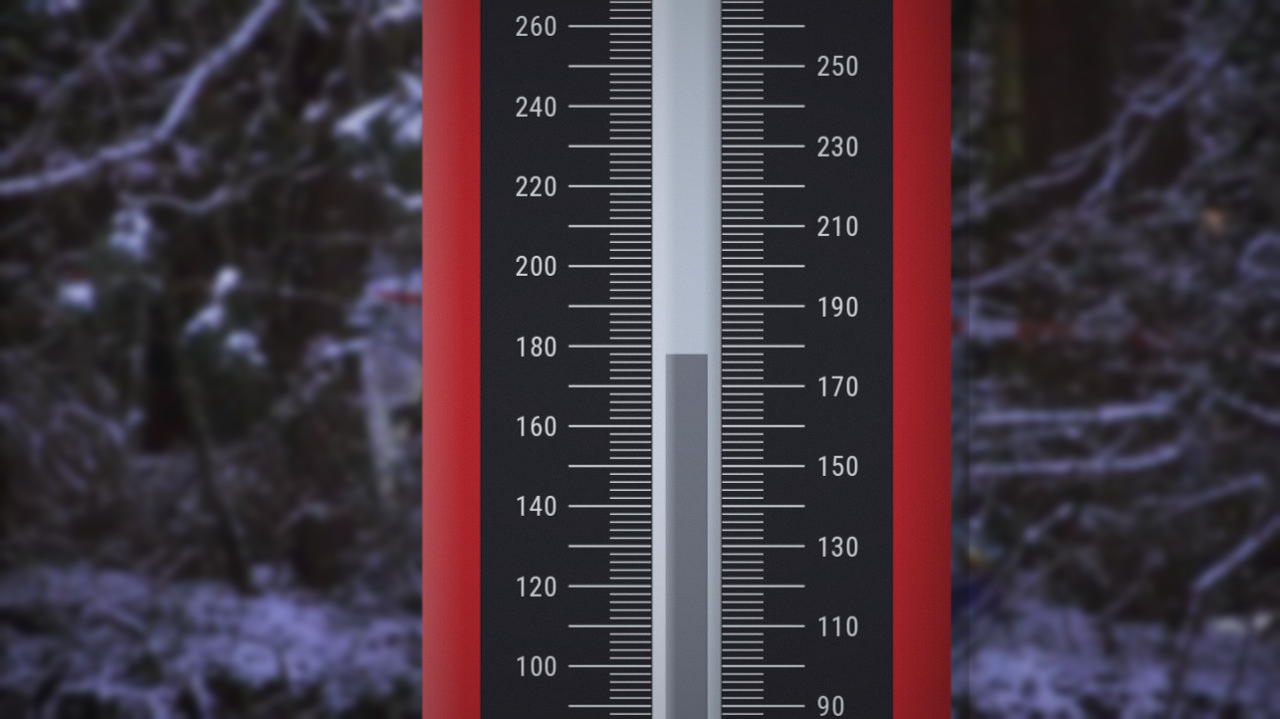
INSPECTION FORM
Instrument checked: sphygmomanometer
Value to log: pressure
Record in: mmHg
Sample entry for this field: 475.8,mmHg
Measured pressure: 178,mmHg
